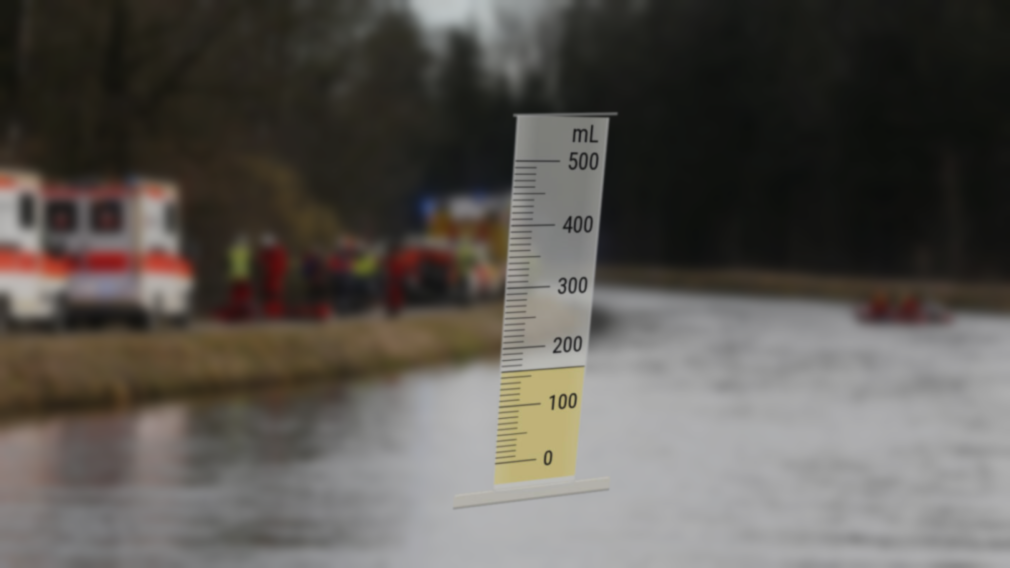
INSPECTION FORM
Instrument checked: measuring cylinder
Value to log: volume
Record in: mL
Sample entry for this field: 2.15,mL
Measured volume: 160,mL
